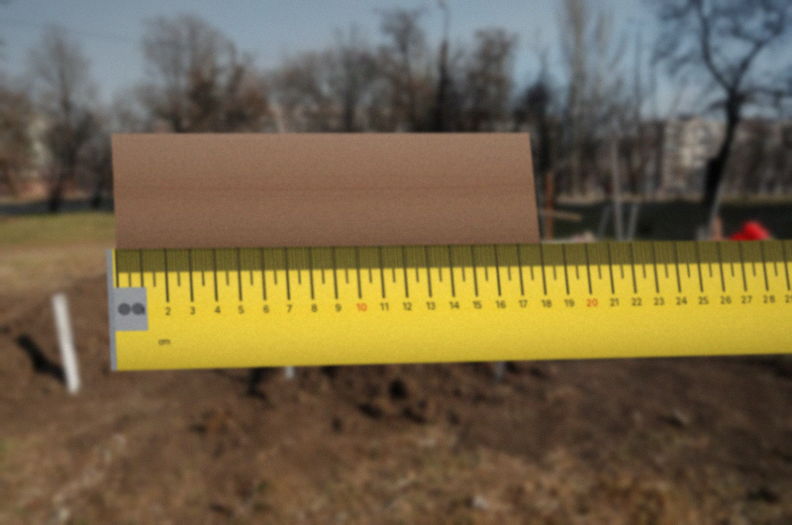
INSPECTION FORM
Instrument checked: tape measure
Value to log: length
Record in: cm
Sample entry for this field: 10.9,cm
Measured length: 18,cm
